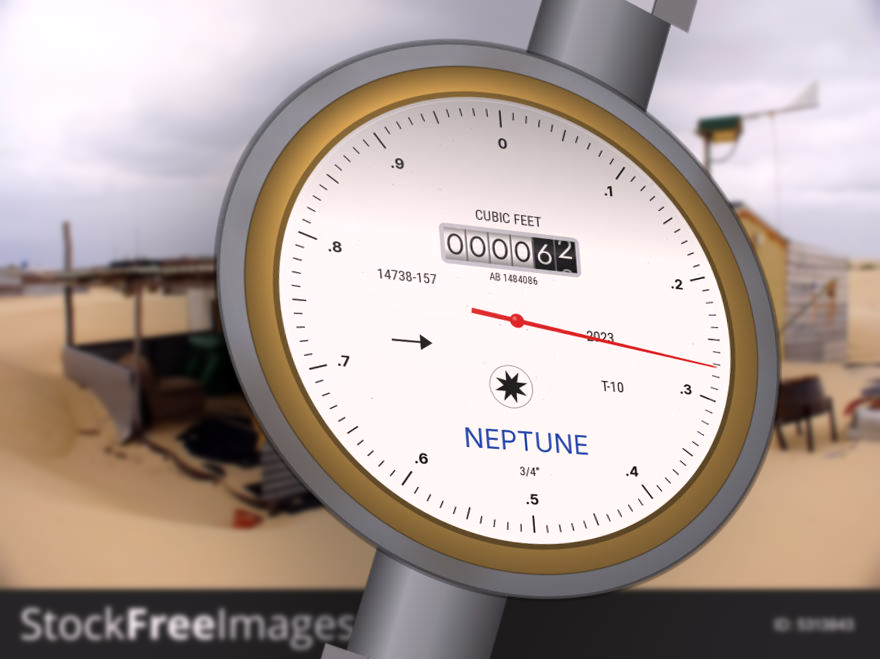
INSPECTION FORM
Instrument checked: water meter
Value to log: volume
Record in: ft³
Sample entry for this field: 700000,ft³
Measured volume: 62.27,ft³
